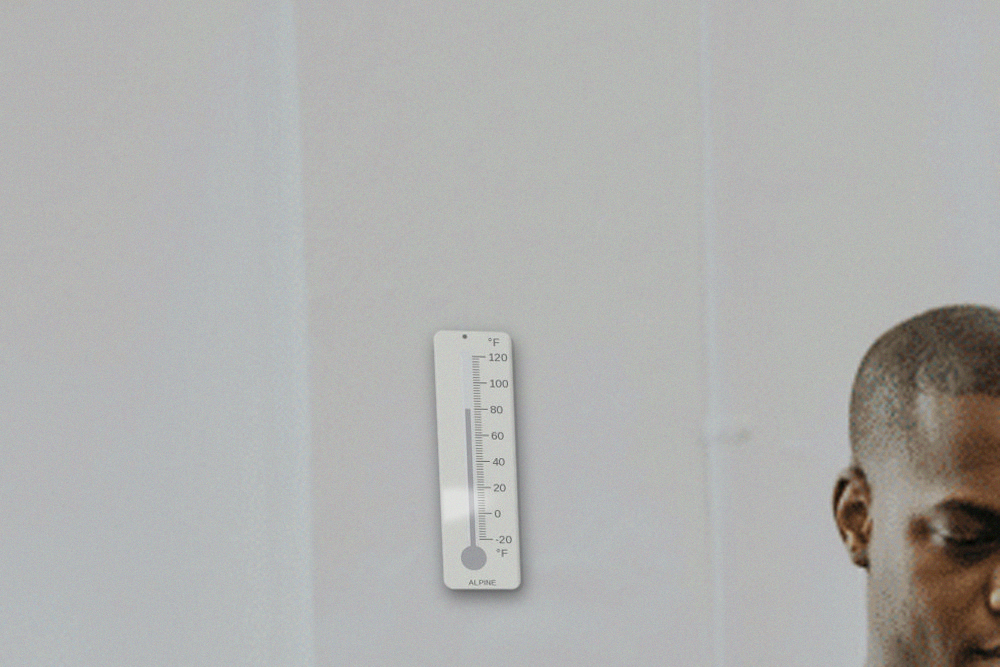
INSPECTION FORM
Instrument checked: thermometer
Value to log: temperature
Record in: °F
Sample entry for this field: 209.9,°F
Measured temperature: 80,°F
